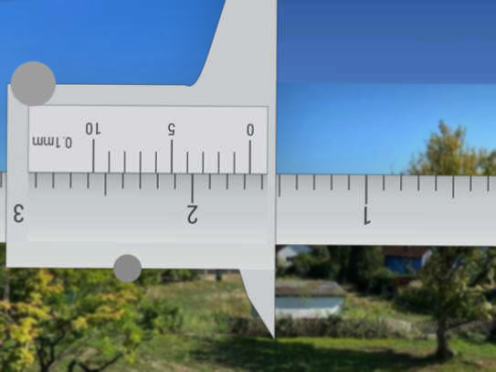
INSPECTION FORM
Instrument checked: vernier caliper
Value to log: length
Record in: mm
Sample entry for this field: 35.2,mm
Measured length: 16.7,mm
